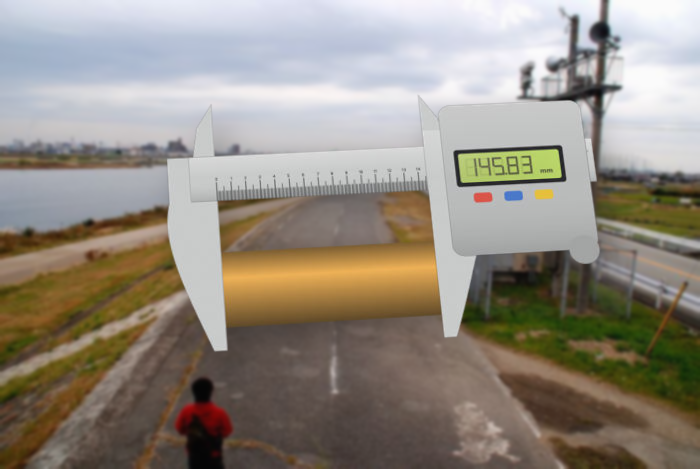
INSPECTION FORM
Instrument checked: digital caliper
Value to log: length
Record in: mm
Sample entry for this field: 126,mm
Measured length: 145.83,mm
